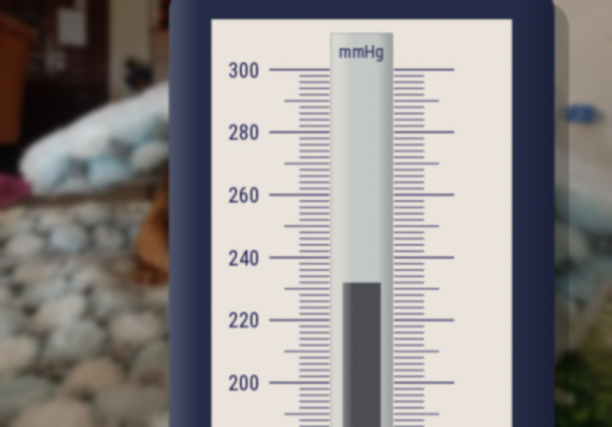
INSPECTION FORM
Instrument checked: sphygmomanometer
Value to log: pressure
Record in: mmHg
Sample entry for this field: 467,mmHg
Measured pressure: 232,mmHg
